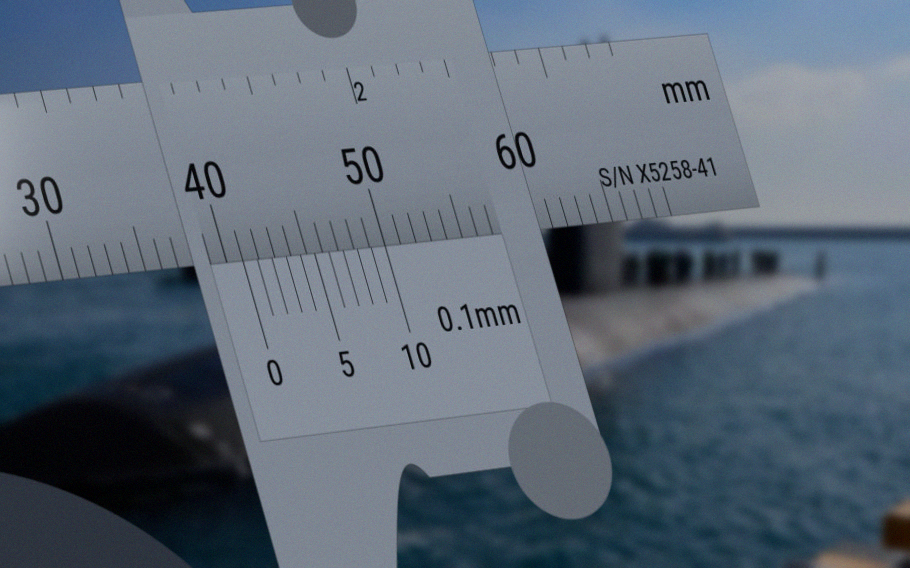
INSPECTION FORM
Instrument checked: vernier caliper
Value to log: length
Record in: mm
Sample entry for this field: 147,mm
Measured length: 41.0,mm
